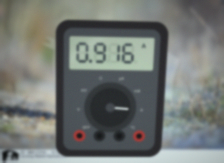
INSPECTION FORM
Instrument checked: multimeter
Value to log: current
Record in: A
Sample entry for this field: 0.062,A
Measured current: 0.916,A
